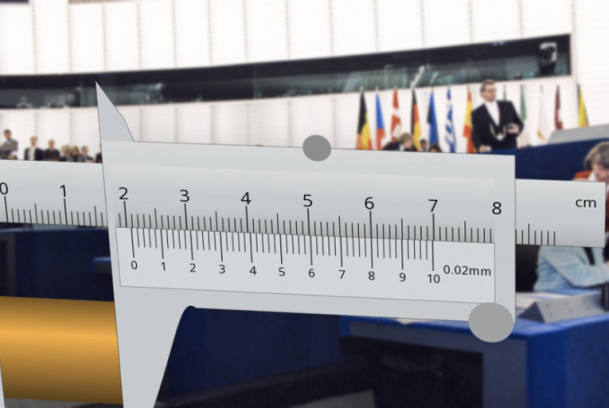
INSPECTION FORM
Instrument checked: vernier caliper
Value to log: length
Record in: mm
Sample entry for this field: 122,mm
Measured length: 20.8,mm
